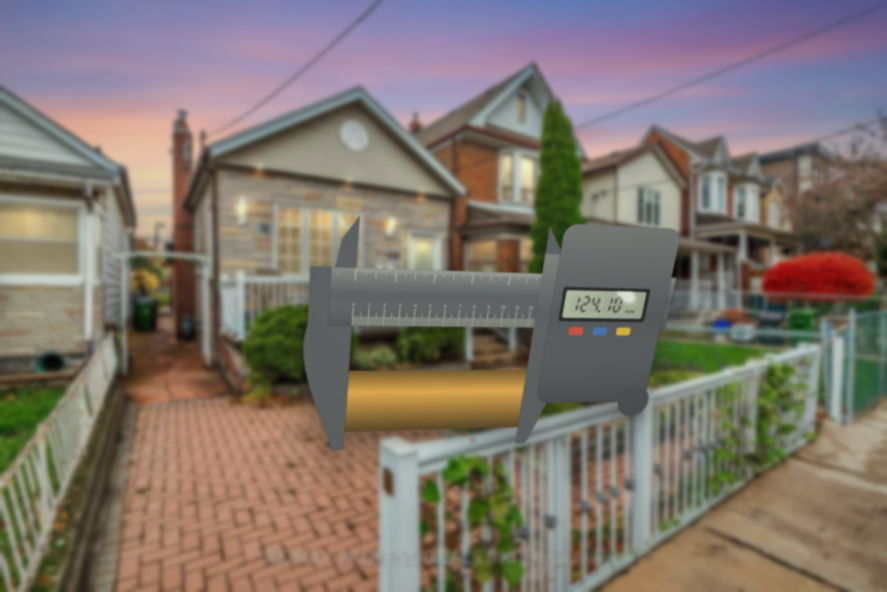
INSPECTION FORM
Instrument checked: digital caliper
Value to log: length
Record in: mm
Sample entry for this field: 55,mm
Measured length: 124.10,mm
